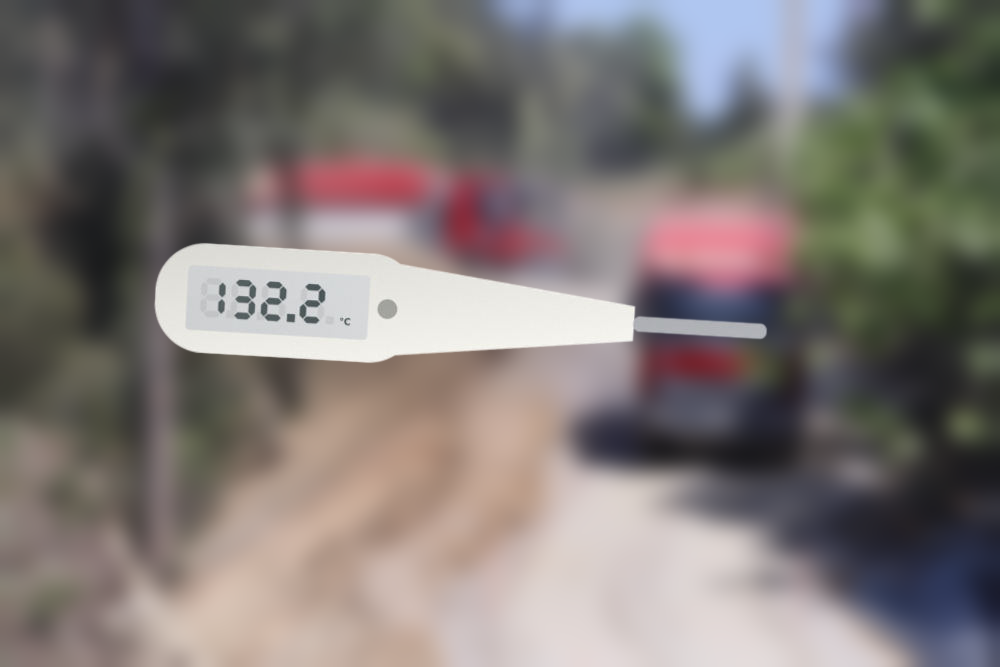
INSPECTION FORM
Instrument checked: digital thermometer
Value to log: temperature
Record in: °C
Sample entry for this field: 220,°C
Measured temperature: 132.2,°C
